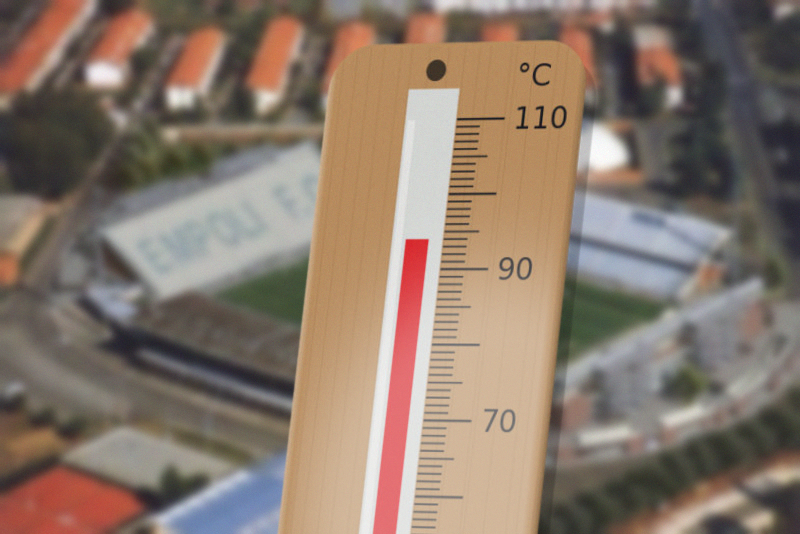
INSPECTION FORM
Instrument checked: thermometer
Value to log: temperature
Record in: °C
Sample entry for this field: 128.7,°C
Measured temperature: 94,°C
